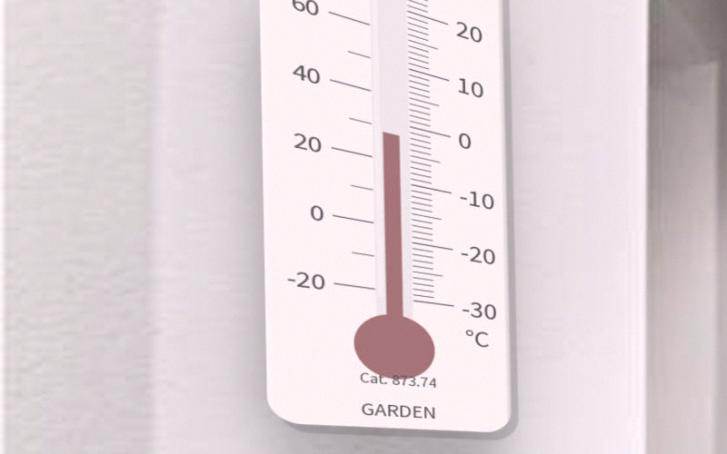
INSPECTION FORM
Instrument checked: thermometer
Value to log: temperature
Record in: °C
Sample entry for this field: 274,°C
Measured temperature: -2,°C
